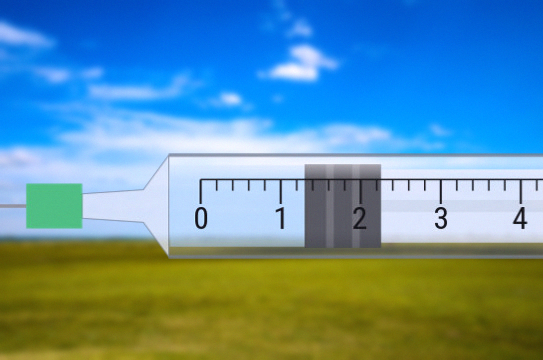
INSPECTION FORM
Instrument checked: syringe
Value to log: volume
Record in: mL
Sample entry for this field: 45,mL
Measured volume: 1.3,mL
